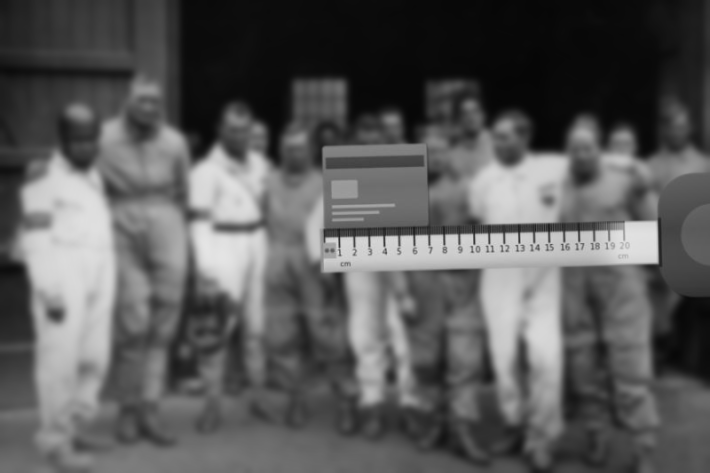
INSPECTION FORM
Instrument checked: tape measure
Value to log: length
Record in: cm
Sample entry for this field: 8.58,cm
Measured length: 7,cm
